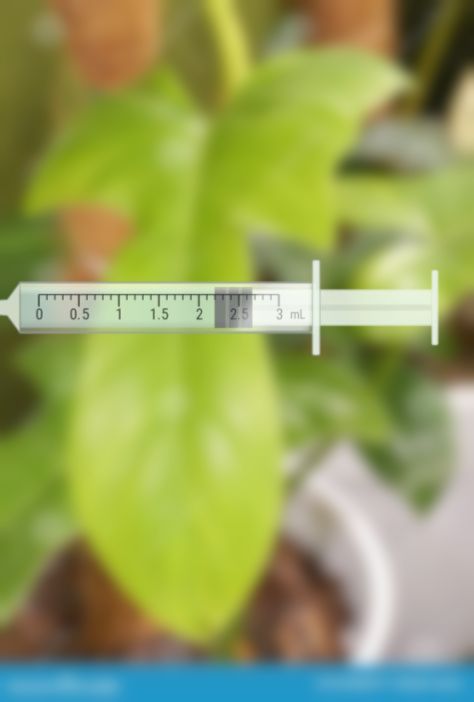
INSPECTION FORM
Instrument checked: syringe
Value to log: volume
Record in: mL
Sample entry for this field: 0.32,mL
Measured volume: 2.2,mL
